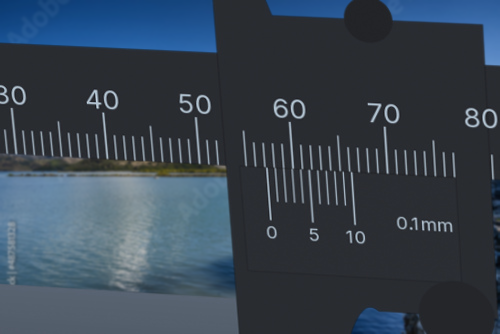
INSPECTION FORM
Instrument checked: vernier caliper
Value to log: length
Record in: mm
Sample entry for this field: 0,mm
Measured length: 57.2,mm
